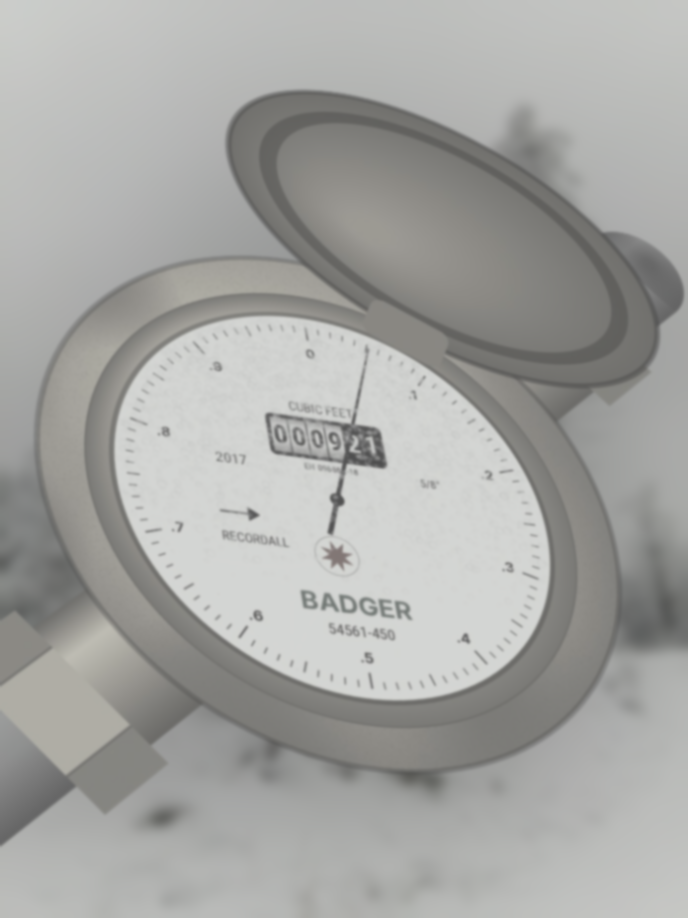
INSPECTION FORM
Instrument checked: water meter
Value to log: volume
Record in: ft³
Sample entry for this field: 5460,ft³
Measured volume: 921.05,ft³
